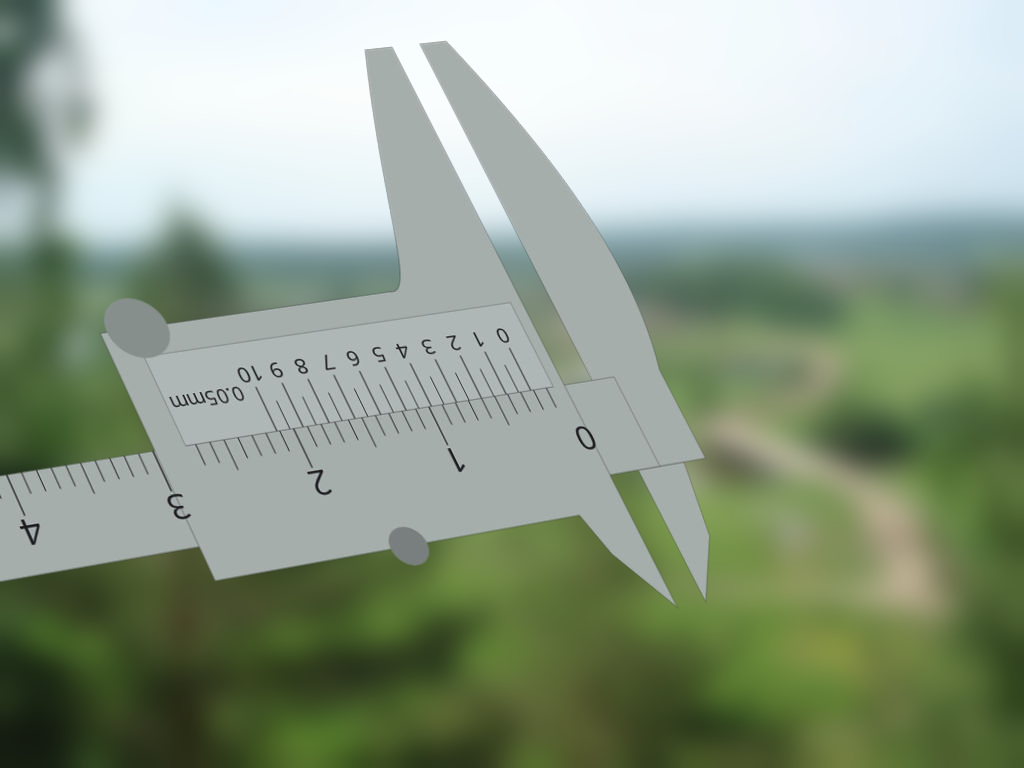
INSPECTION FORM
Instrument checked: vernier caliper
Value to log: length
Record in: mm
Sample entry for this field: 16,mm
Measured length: 2.2,mm
